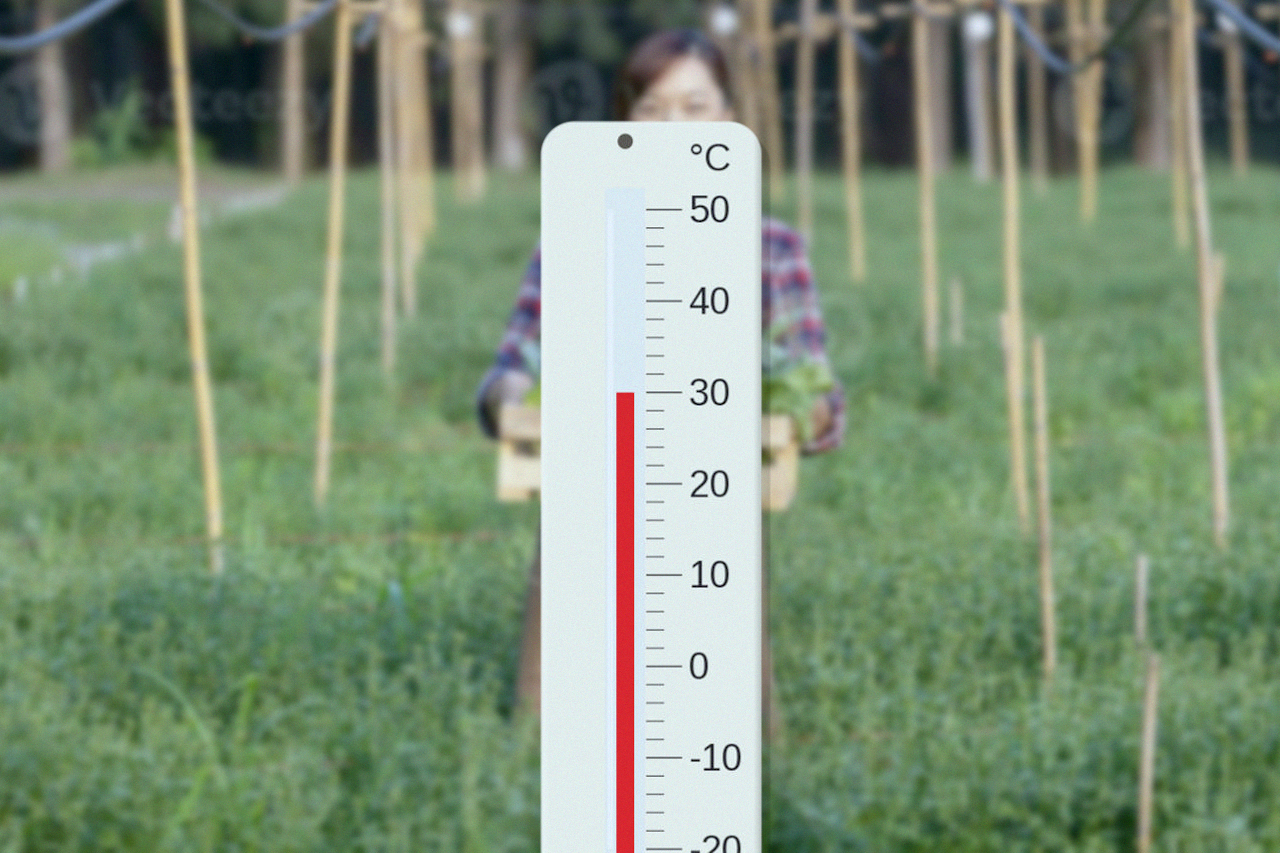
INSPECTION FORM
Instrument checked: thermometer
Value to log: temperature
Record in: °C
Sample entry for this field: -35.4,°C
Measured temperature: 30,°C
